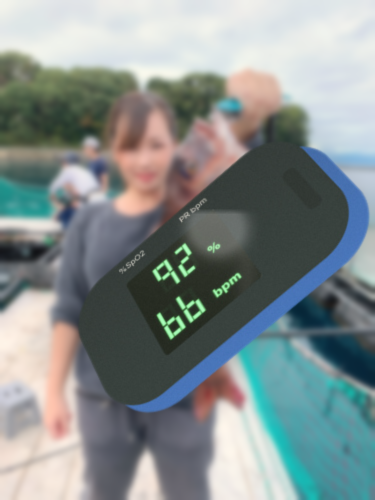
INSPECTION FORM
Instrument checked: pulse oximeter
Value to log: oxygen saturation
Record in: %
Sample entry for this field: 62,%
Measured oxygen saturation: 92,%
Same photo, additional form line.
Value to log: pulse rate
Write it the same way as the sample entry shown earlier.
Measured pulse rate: 66,bpm
